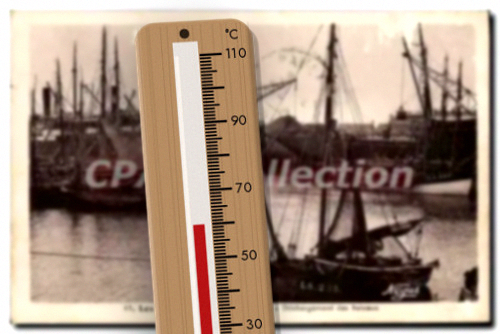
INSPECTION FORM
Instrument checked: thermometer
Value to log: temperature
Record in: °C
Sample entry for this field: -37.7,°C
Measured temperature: 60,°C
